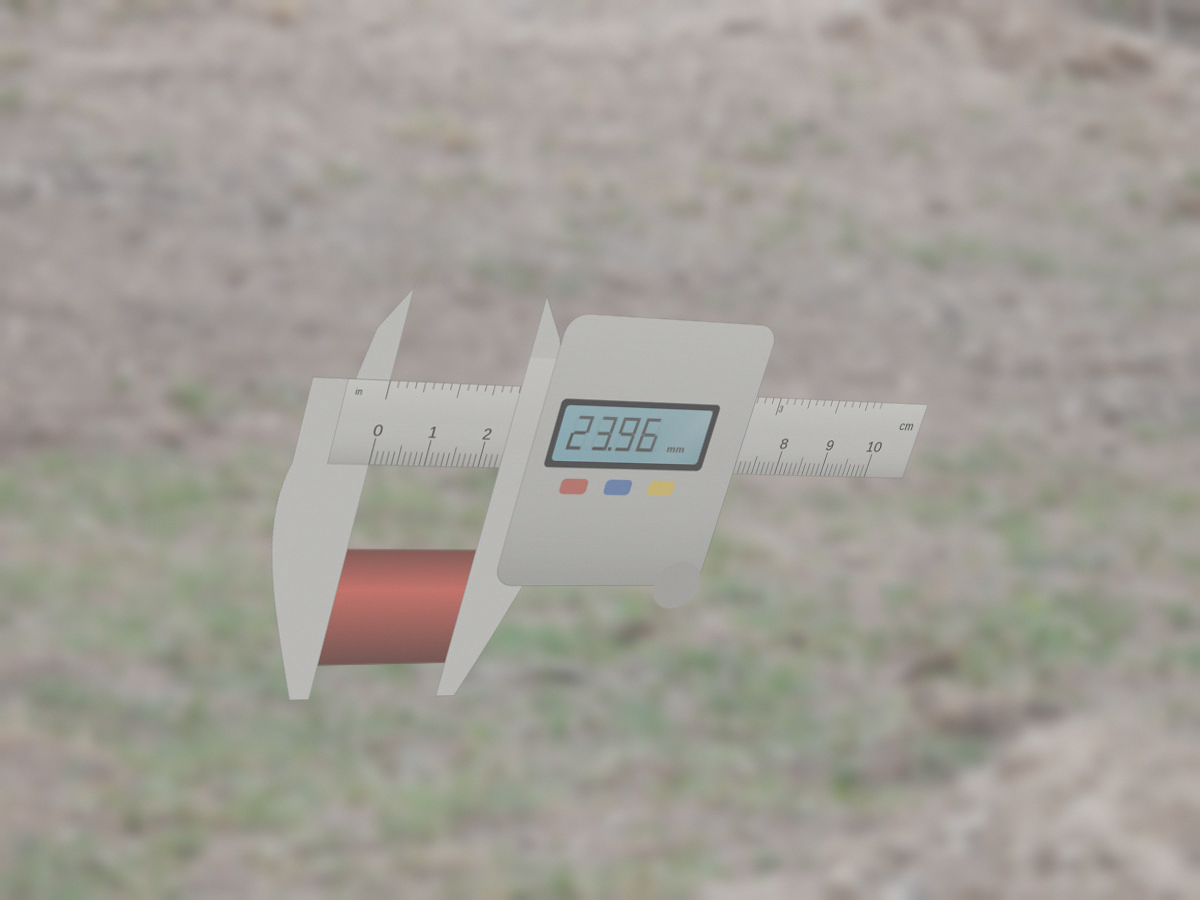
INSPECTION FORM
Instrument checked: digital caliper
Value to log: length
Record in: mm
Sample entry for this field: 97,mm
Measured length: 23.96,mm
